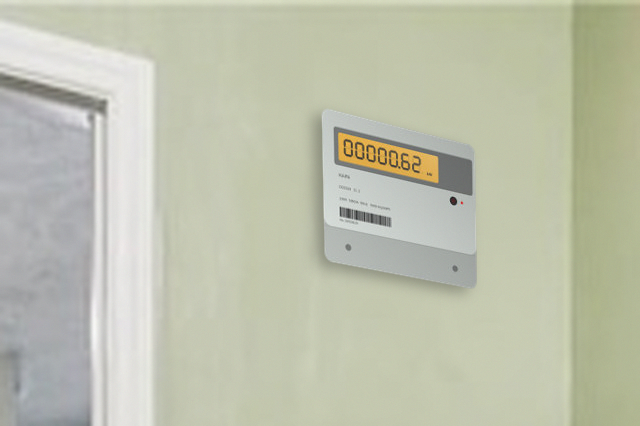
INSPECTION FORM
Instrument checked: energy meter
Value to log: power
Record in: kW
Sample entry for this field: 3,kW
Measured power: 0.62,kW
